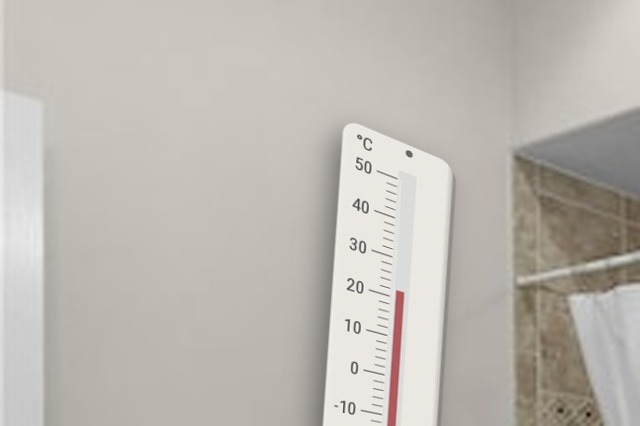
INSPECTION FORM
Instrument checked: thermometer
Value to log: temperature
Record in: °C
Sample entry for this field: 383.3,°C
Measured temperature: 22,°C
